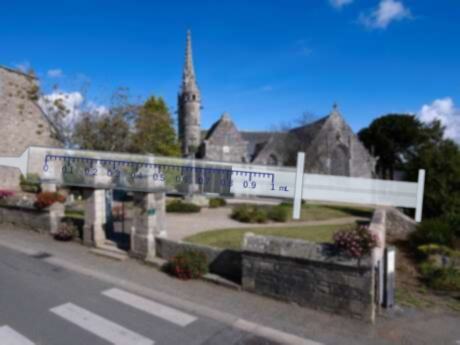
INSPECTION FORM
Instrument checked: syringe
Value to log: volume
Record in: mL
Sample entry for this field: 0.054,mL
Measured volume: 0.7,mL
